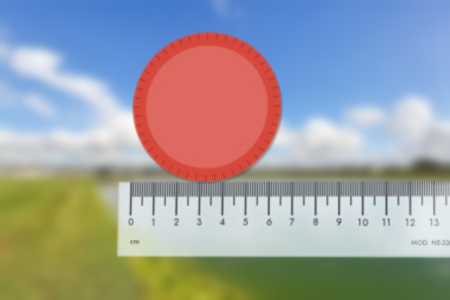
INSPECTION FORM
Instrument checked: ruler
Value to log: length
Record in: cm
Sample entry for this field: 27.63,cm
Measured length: 6.5,cm
